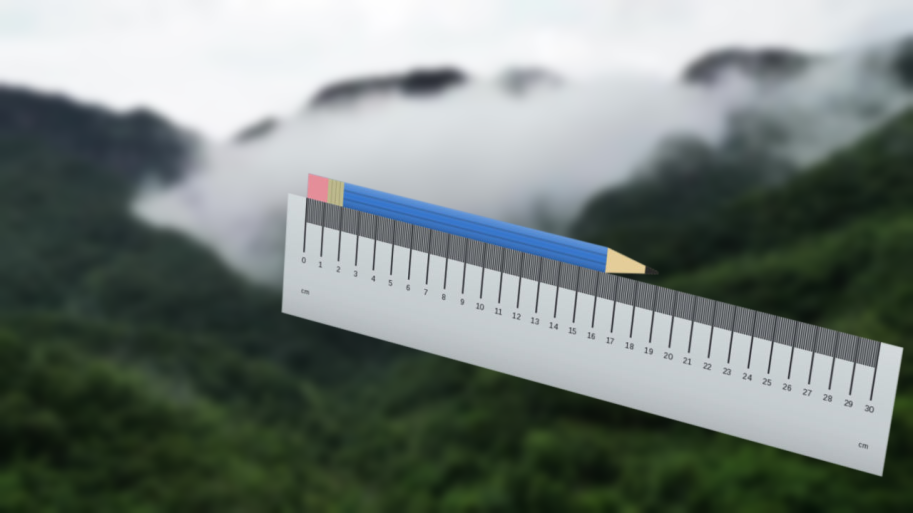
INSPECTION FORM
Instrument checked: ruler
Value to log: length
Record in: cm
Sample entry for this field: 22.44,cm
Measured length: 19,cm
